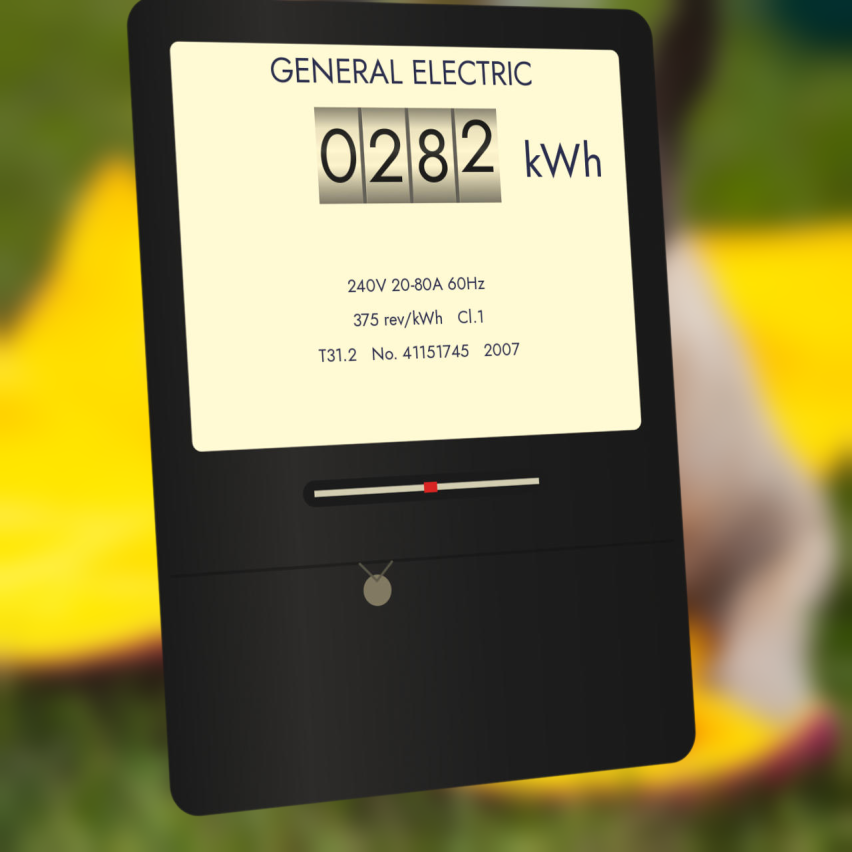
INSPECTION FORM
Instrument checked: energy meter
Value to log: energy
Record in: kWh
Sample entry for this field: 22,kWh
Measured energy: 282,kWh
